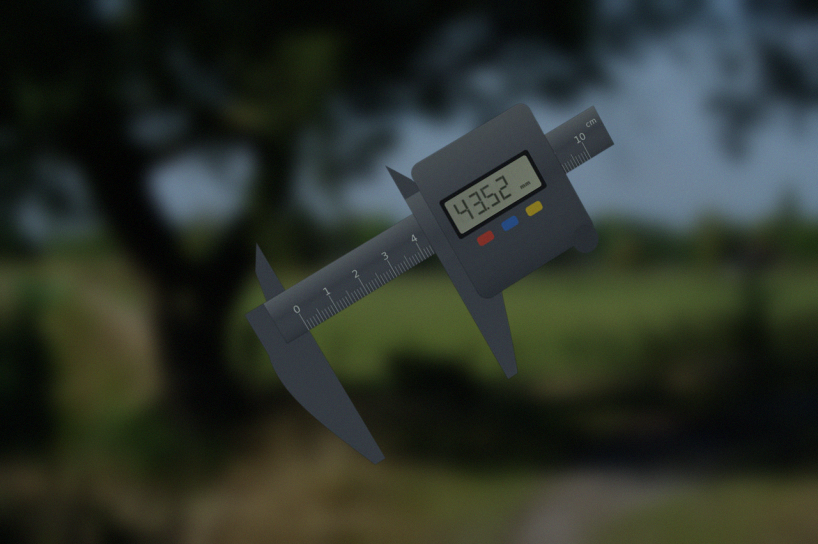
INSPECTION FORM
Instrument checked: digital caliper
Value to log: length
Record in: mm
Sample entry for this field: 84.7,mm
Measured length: 43.52,mm
